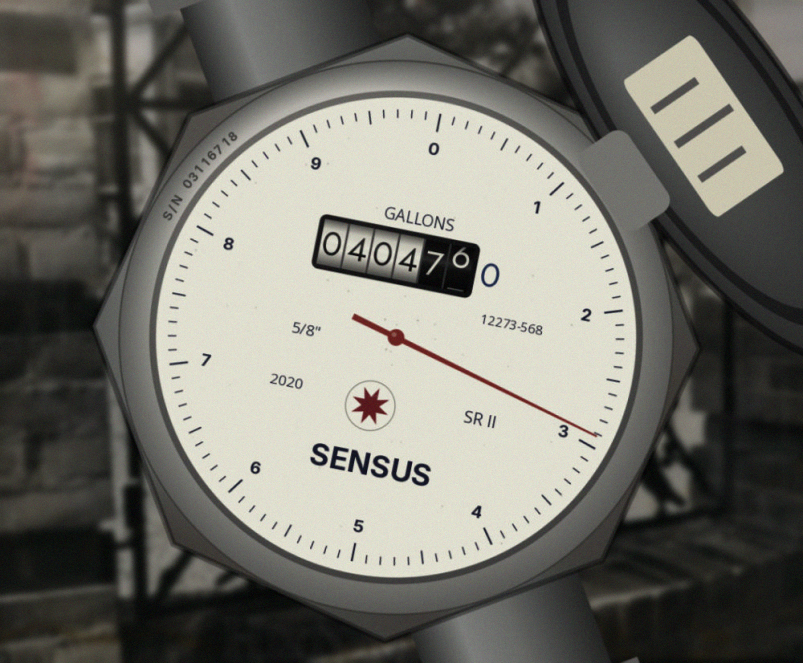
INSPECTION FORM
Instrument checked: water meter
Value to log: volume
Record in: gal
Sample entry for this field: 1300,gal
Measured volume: 404762.9,gal
